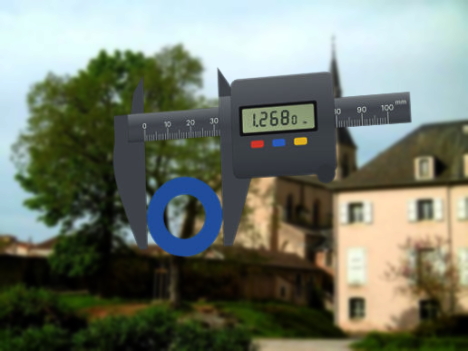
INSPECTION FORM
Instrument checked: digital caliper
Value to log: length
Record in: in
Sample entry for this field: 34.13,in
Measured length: 1.2680,in
